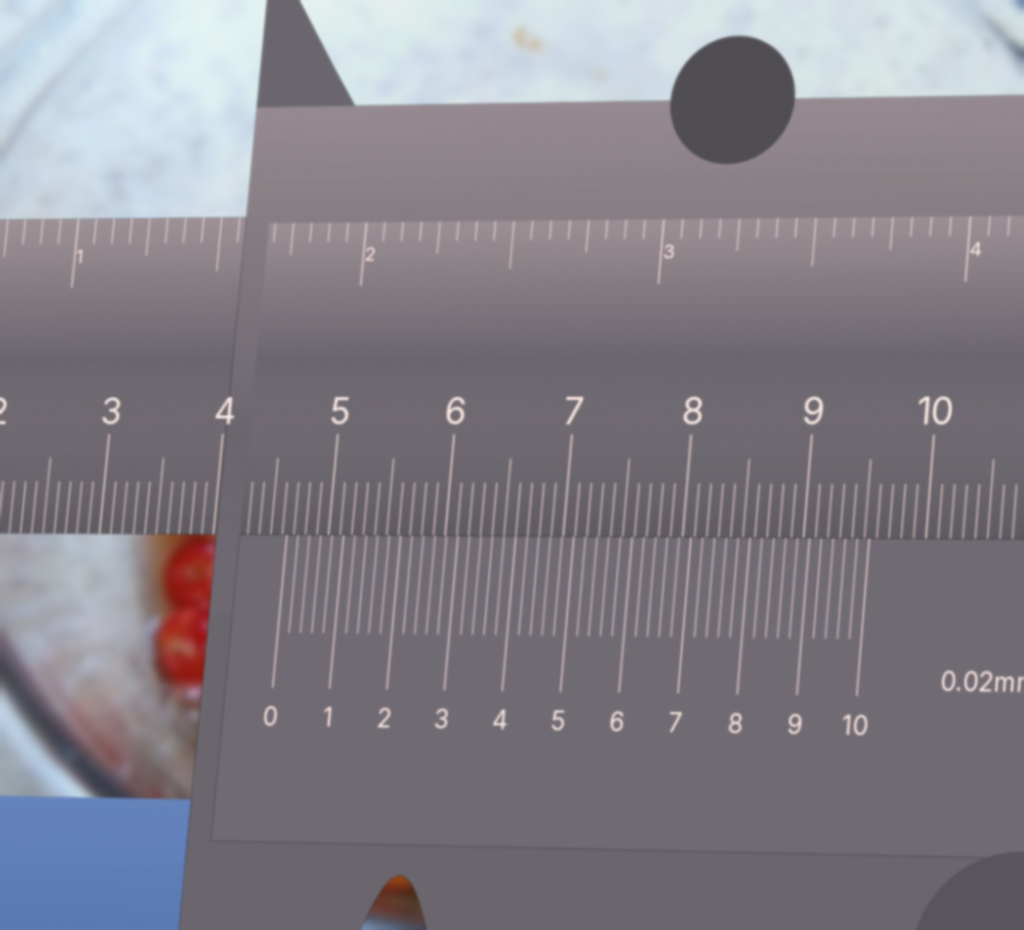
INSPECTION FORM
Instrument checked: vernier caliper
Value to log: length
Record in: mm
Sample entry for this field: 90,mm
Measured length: 46.4,mm
